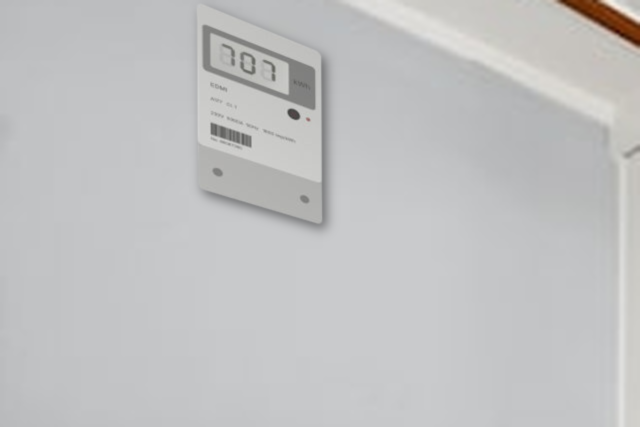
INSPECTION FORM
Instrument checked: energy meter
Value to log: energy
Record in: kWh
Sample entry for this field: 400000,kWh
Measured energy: 707,kWh
